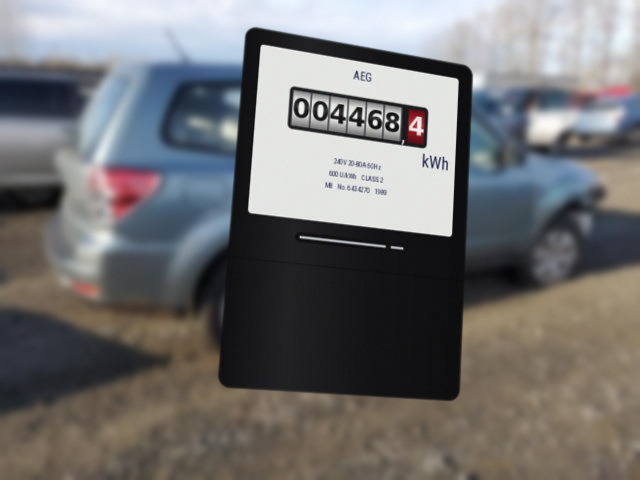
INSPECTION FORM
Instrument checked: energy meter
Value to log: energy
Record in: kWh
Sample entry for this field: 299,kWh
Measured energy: 4468.4,kWh
